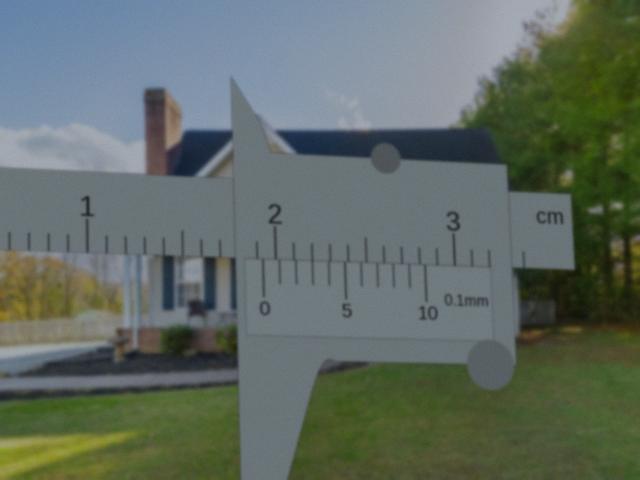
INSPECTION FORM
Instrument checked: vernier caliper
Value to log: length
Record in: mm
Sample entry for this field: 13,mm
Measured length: 19.3,mm
